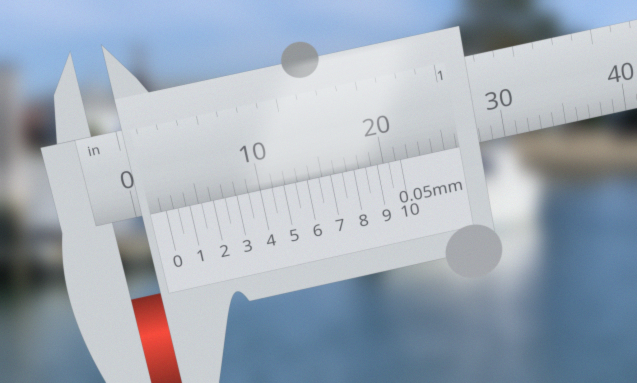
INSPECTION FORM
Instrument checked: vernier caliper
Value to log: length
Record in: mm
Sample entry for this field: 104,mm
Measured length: 2.4,mm
